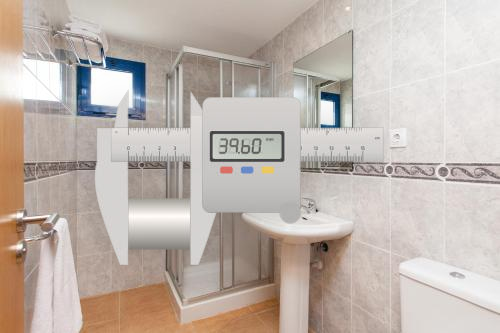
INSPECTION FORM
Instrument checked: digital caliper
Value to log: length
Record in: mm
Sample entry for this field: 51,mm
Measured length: 39.60,mm
